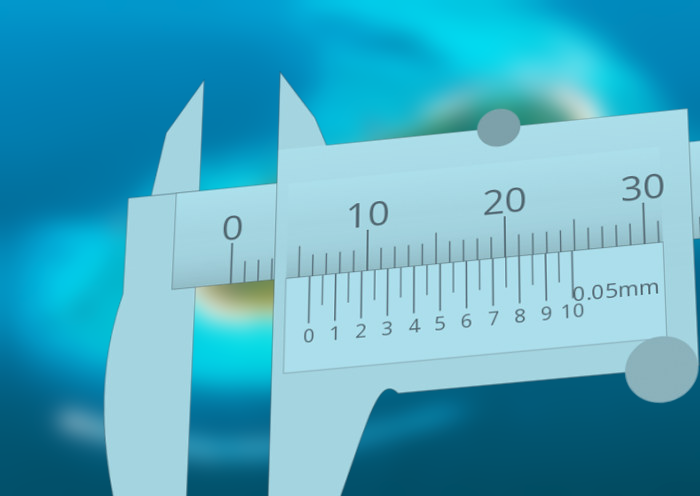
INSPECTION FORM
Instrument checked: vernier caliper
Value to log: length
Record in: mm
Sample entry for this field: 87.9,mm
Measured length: 5.8,mm
